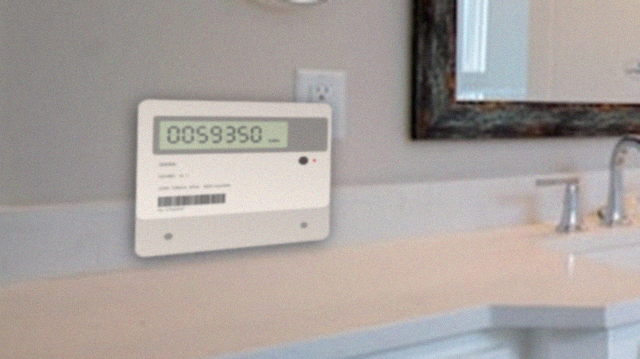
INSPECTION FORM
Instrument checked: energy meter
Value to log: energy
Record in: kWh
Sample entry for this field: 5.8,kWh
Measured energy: 59350,kWh
